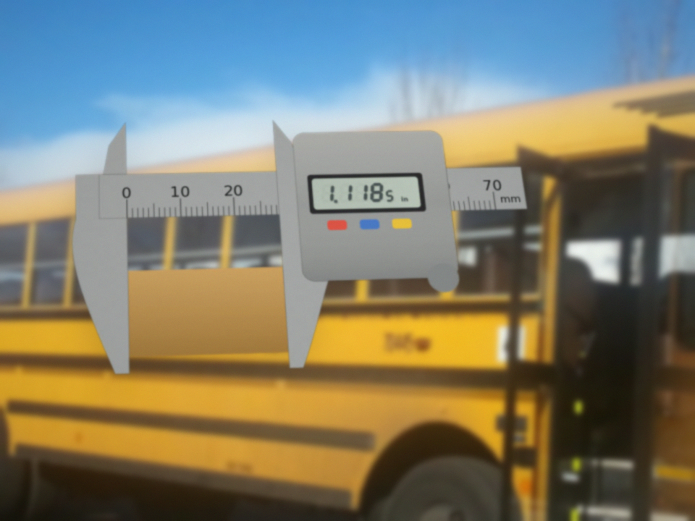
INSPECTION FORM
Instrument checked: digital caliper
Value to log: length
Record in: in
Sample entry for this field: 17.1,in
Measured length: 1.1185,in
